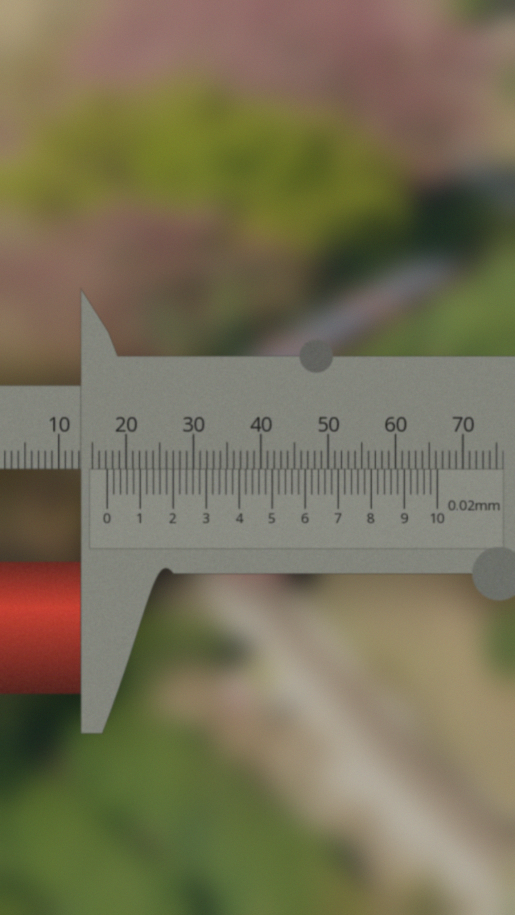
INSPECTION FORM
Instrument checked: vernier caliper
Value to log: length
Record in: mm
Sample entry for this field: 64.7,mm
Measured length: 17.2,mm
